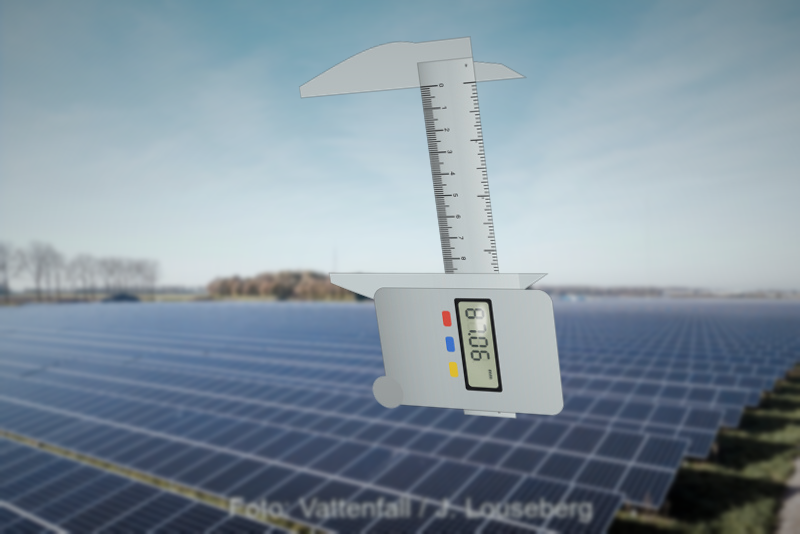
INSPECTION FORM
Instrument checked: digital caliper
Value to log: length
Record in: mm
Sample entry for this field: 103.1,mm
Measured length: 87.06,mm
